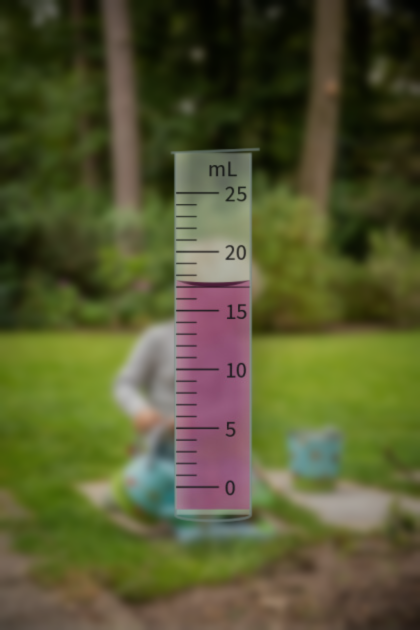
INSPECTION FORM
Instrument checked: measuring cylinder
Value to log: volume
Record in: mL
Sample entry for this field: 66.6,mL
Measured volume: 17,mL
